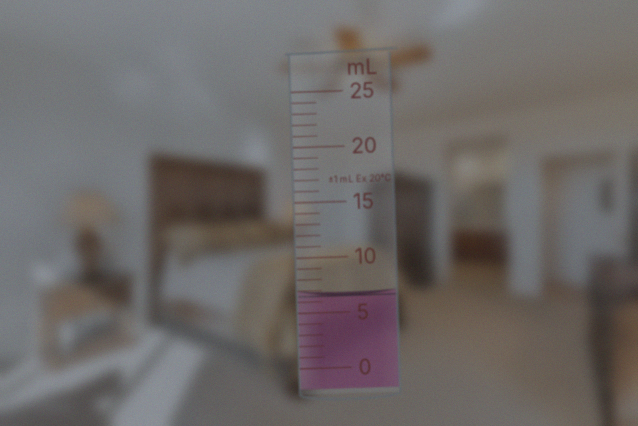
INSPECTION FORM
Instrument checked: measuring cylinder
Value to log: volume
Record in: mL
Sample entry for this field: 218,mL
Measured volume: 6.5,mL
